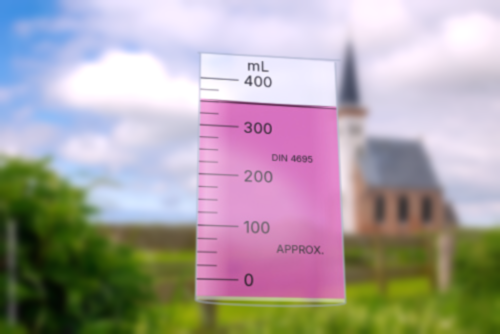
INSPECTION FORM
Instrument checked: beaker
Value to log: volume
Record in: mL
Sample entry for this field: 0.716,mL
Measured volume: 350,mL
